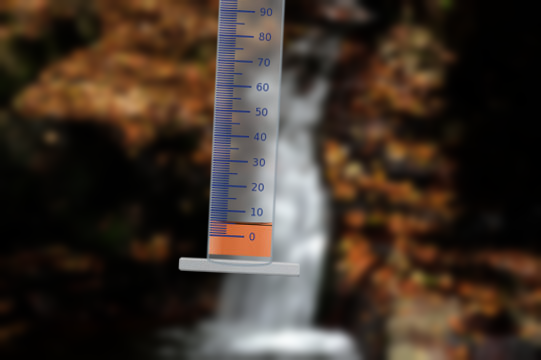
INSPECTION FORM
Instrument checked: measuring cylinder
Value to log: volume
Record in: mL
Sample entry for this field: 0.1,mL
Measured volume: 5,mL
